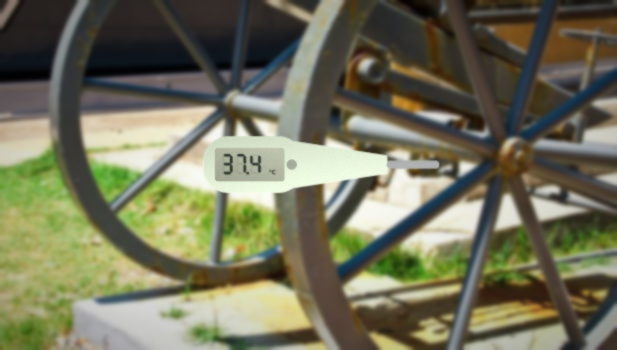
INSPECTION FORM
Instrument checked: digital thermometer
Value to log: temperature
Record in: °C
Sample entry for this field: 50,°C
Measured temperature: 37.4,°C
